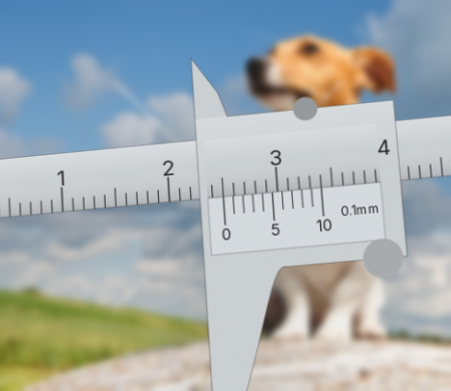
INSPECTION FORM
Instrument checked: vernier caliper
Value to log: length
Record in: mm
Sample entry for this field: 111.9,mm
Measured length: 25.0,mm
